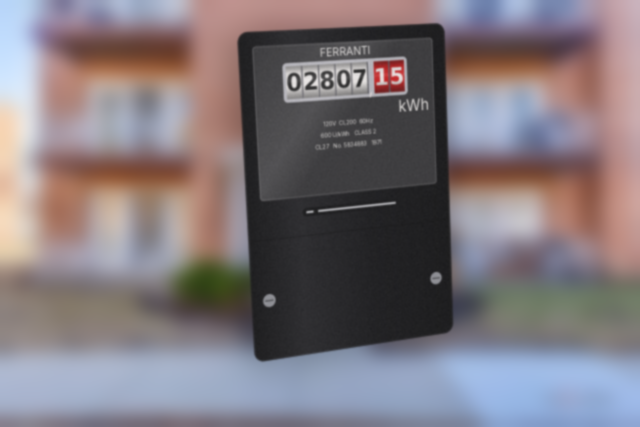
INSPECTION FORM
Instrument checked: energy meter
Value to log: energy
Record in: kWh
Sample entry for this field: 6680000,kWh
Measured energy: 2807.15,kWh
